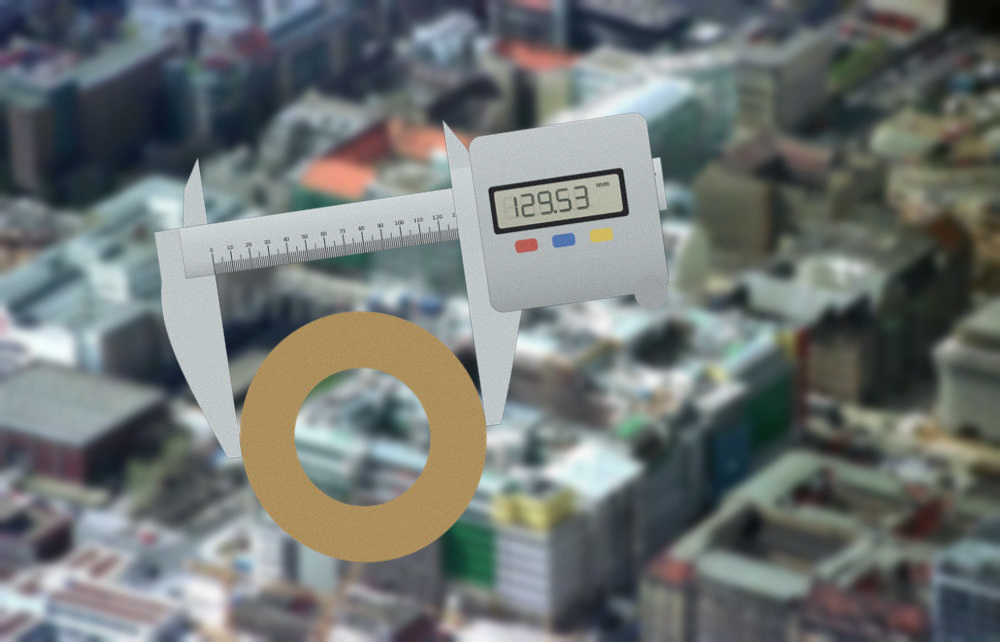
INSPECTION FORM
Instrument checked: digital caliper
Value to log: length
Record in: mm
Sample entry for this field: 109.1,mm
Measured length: 129.53,mm
